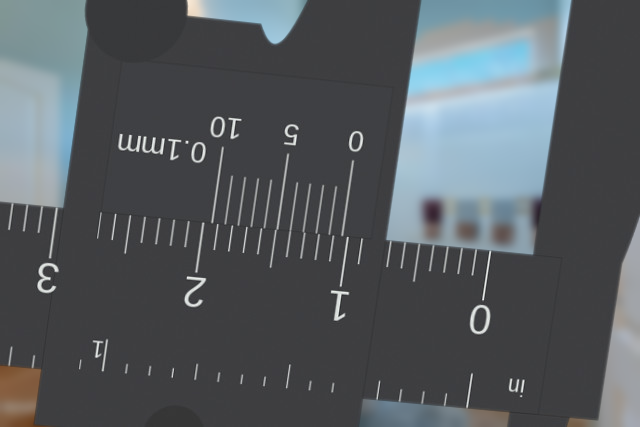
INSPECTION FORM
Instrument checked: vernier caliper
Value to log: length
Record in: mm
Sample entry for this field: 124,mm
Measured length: 10.4,mm
